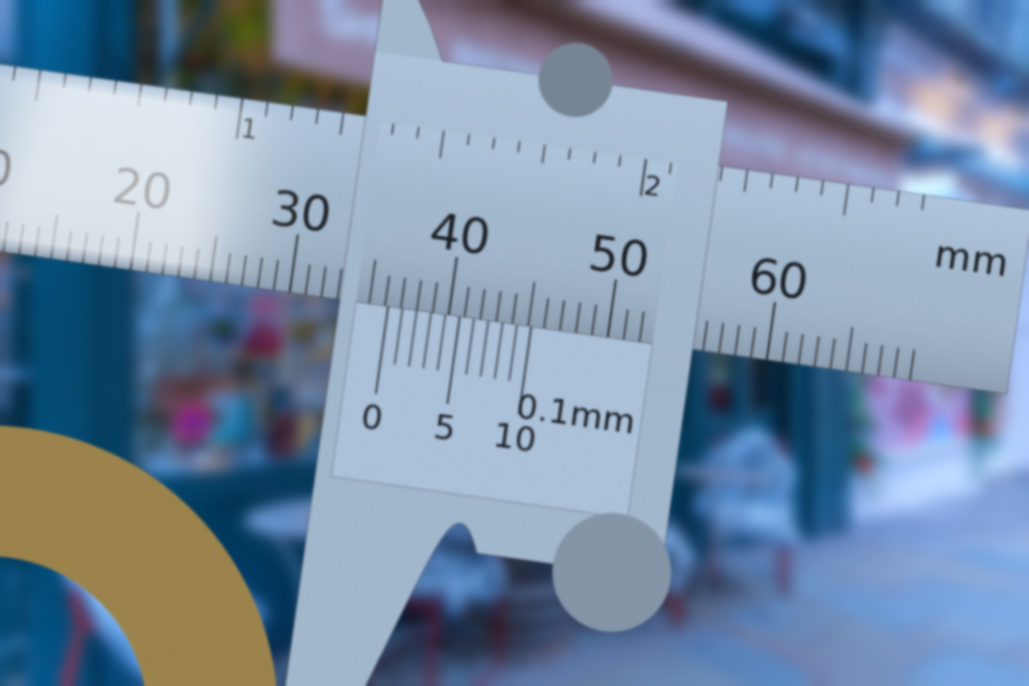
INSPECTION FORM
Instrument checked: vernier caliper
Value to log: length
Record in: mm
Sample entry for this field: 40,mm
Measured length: 36.2,mm
